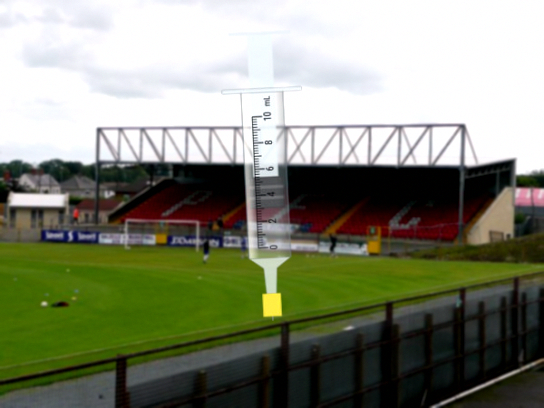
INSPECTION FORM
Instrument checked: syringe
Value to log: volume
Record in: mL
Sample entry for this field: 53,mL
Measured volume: 3,mL
